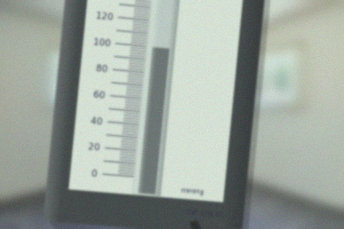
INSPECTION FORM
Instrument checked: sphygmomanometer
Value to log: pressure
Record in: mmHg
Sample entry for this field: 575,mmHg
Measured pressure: 100,mmHg
